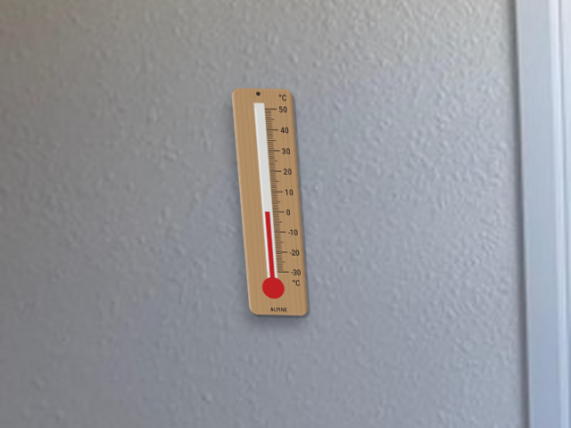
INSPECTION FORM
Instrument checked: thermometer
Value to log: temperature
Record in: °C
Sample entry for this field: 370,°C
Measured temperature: 0,°C
